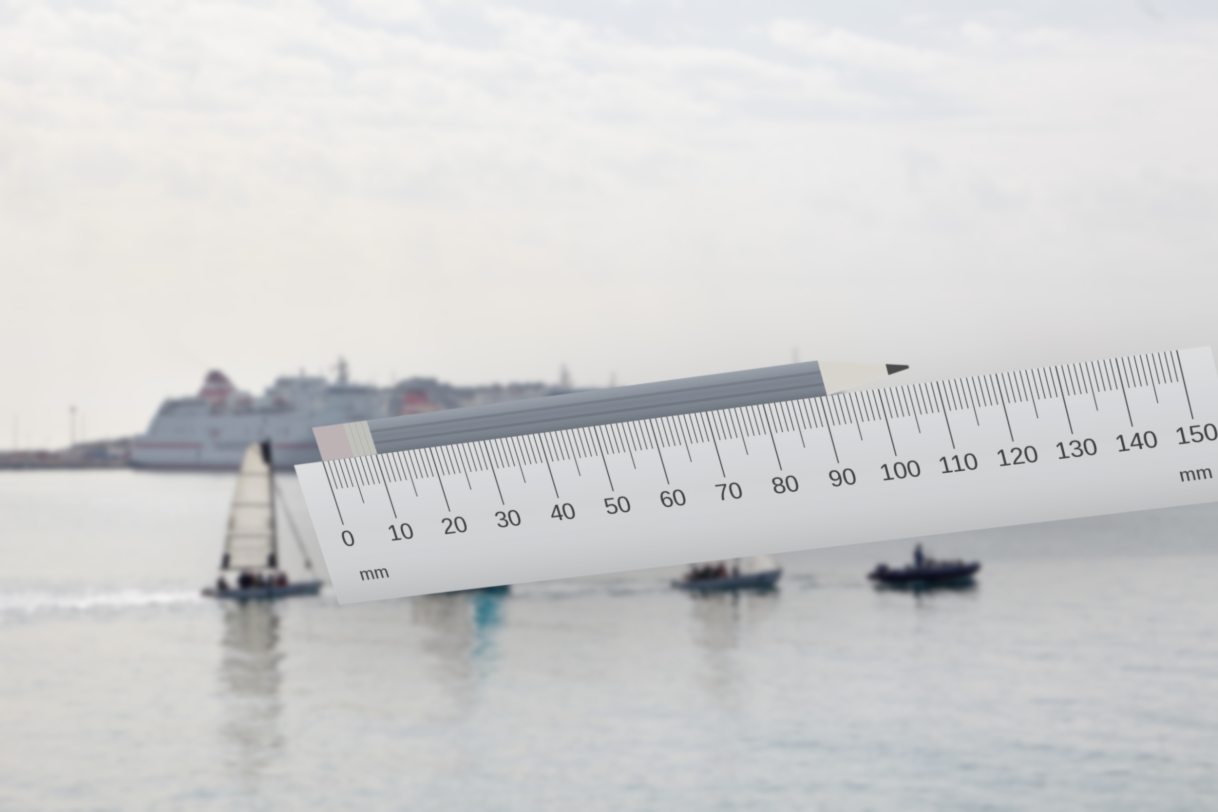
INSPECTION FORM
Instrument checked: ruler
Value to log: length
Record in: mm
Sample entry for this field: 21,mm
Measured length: 106,mm
